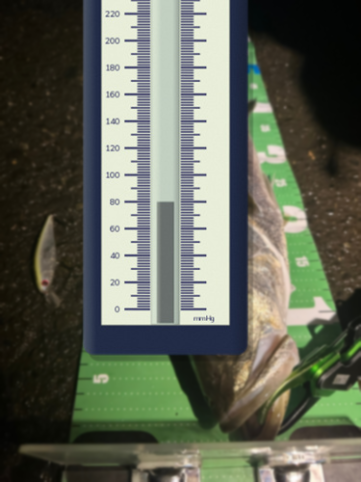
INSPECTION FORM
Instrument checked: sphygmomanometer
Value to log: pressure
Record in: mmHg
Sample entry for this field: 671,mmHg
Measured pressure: 80,mmHg
